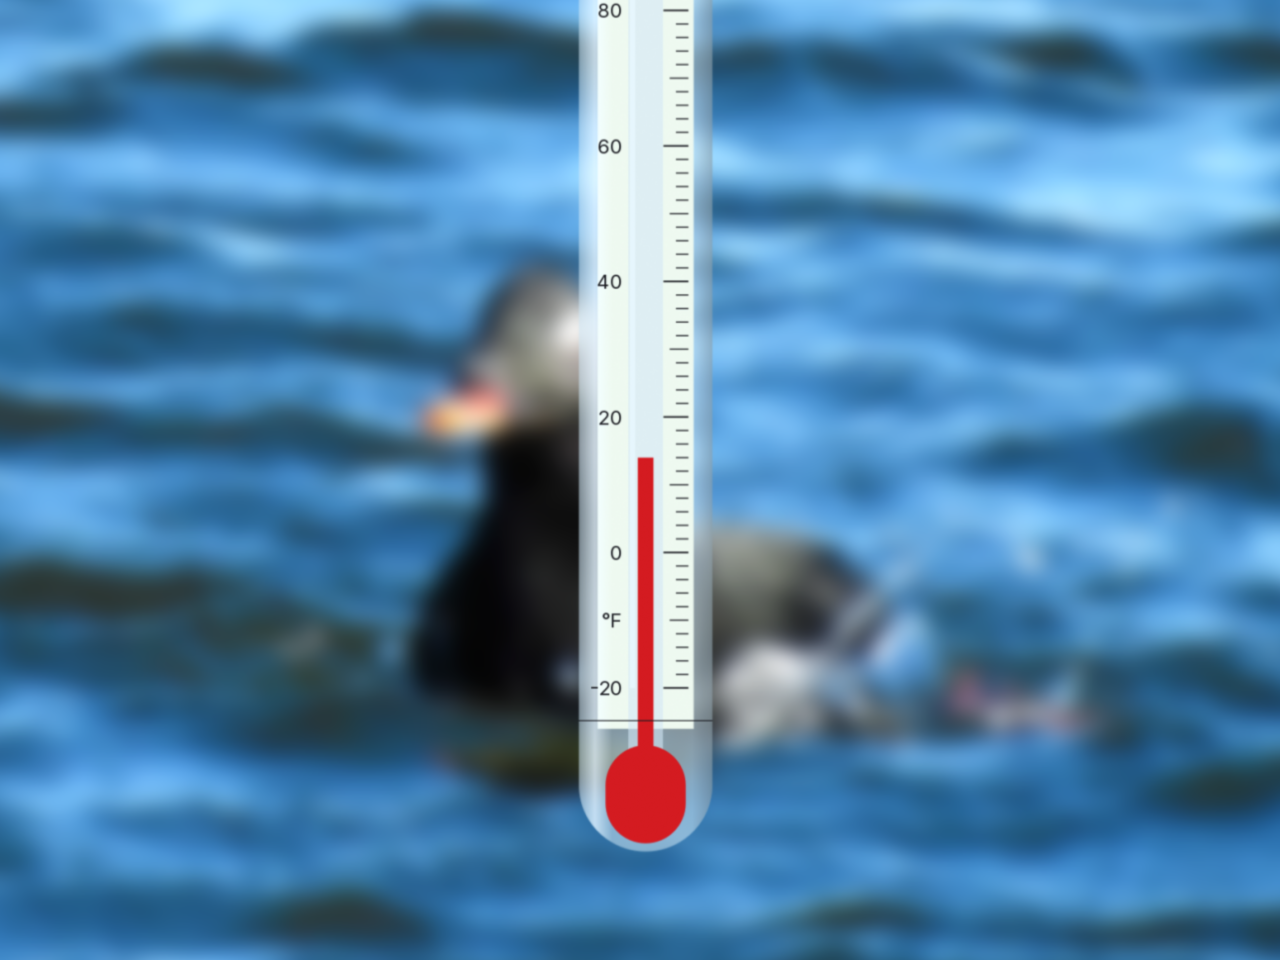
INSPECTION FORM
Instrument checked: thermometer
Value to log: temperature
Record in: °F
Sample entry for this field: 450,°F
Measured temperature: 14,°F
